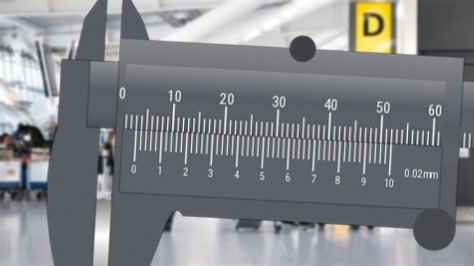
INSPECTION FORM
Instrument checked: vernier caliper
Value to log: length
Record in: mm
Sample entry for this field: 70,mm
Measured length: 3.0,mm
